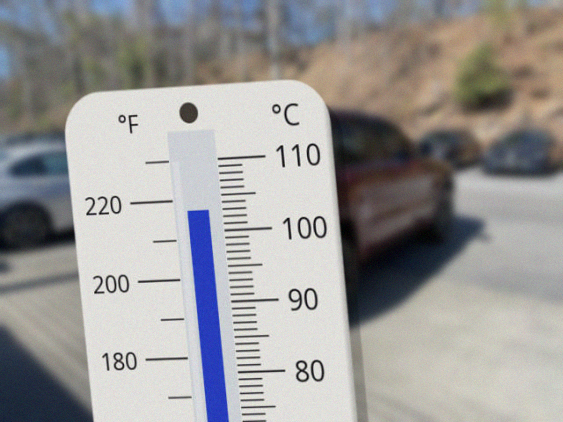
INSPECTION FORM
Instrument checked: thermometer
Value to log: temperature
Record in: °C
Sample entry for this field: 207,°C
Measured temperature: 103,°C
